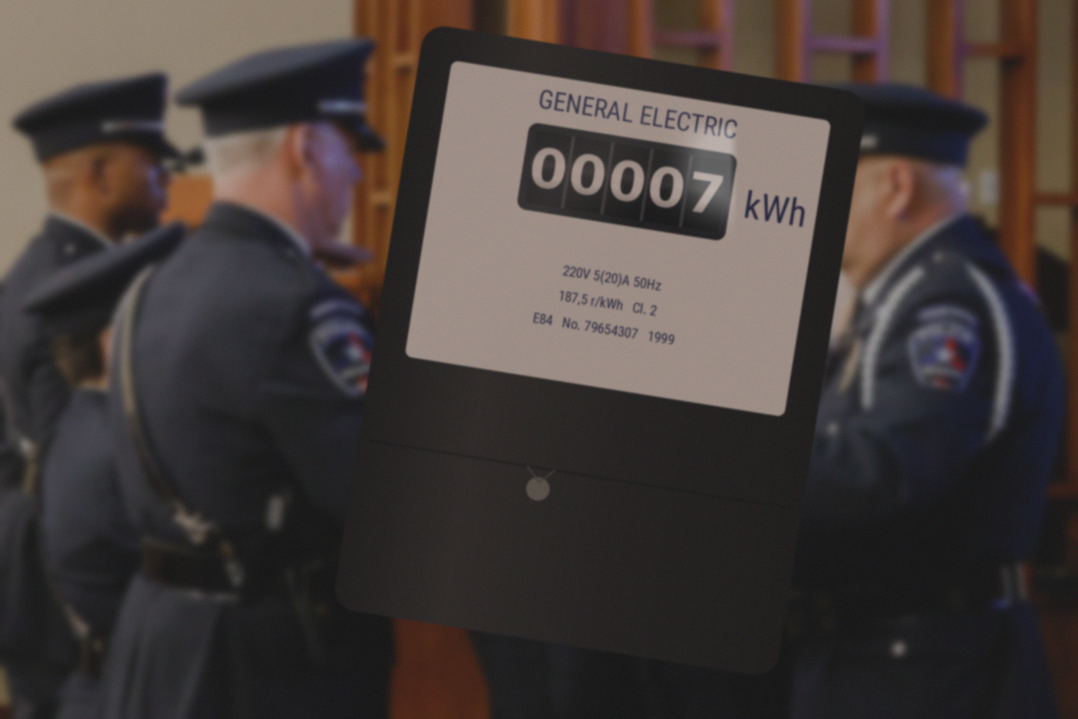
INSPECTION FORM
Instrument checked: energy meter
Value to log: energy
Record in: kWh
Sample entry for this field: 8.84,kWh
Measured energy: 7,kWh
